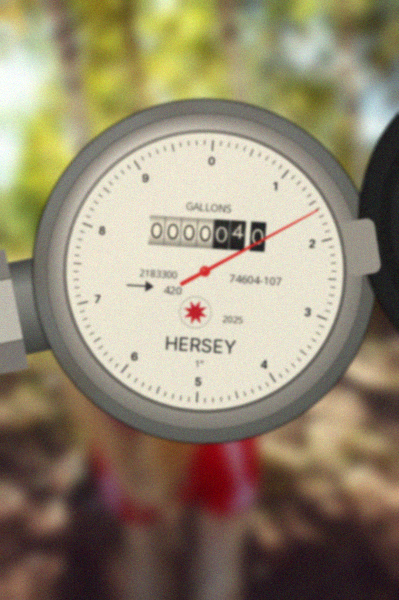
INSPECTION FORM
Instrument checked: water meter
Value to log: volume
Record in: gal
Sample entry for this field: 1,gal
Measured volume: 41.6,gal
